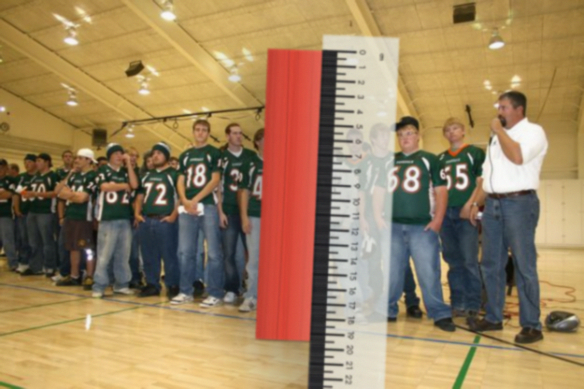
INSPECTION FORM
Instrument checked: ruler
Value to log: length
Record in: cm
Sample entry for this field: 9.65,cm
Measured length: 19.5,cm
